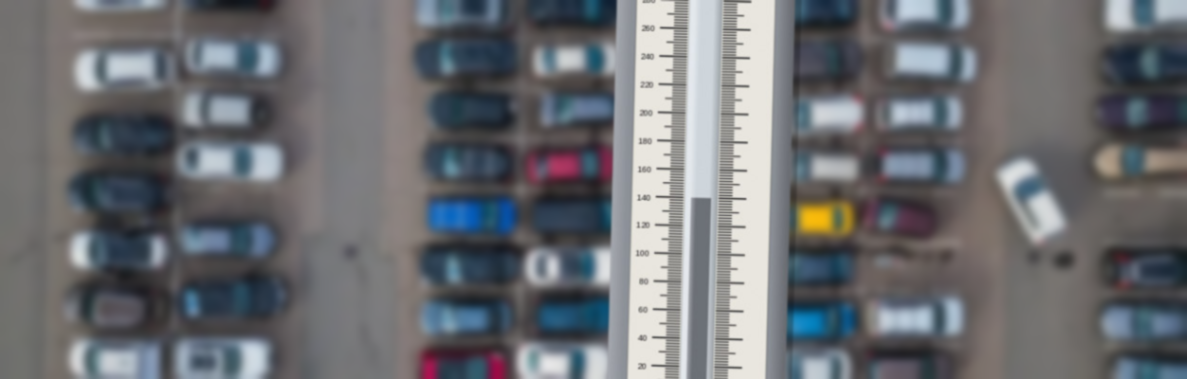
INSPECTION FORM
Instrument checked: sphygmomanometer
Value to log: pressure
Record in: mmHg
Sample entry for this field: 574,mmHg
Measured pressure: 140,mmHg
